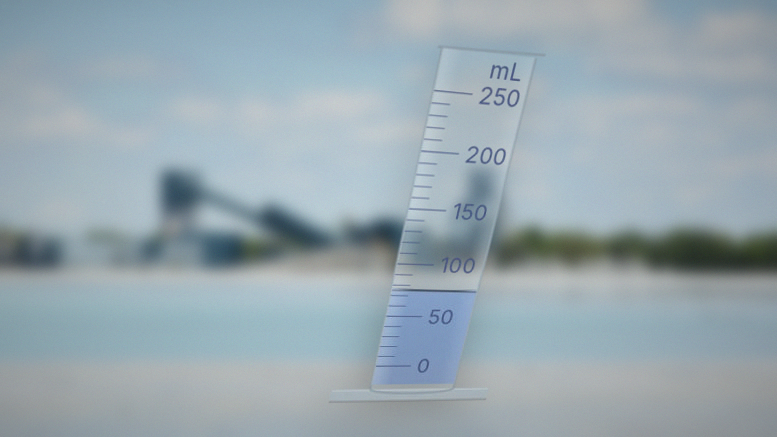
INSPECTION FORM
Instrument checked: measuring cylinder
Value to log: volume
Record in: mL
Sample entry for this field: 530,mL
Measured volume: 75,mL
